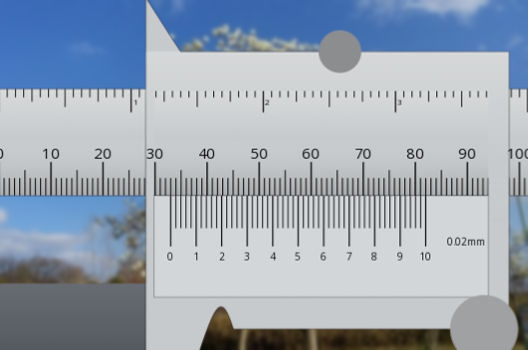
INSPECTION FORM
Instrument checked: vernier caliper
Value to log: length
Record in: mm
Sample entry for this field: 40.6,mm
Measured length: 33.0,mm
